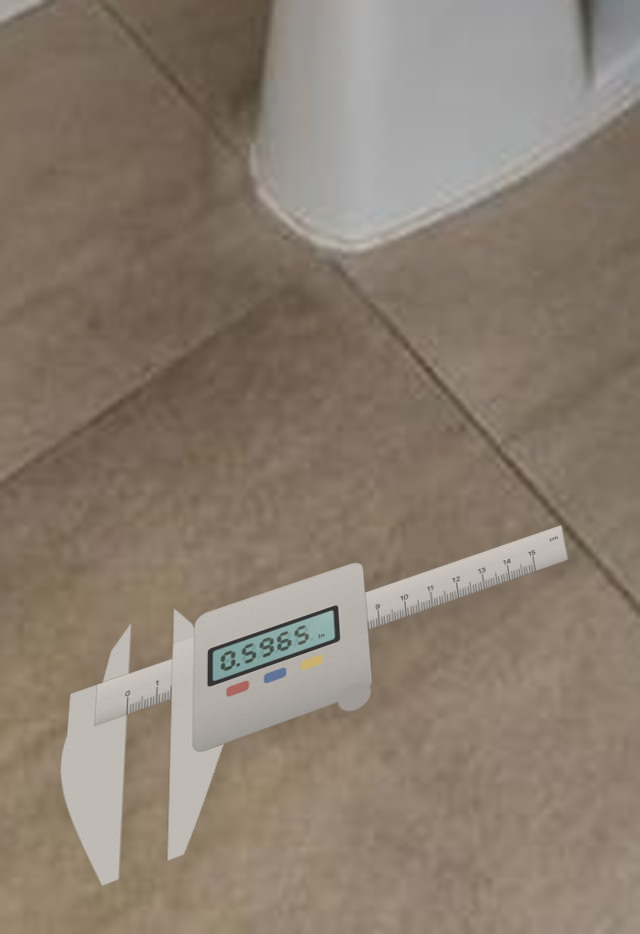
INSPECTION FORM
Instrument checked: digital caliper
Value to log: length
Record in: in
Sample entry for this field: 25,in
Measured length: 0.5965,in
